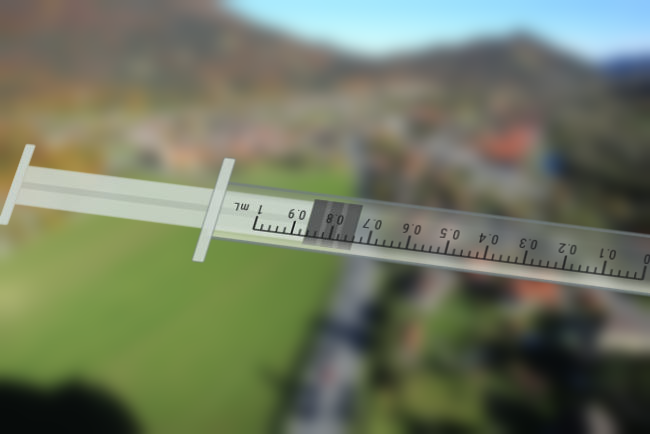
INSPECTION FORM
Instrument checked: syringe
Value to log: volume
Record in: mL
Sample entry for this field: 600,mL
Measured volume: 0.74,mL
